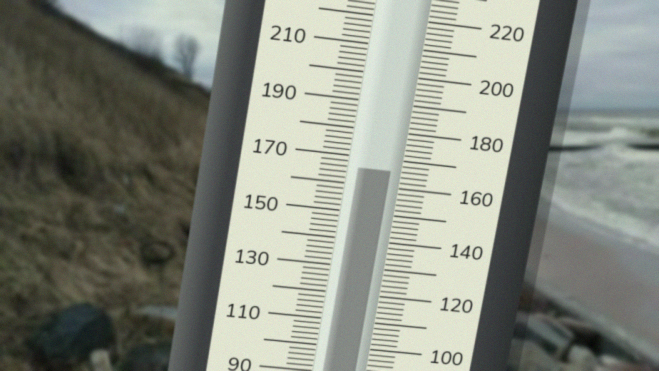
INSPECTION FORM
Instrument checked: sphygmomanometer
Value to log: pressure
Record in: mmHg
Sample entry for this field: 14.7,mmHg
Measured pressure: 166,mmHg
